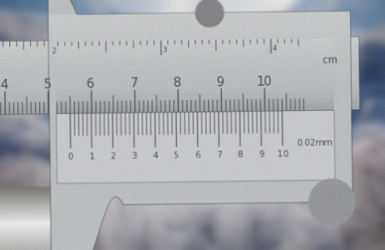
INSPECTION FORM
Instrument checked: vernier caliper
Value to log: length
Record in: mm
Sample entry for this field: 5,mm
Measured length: 55.0,mm
